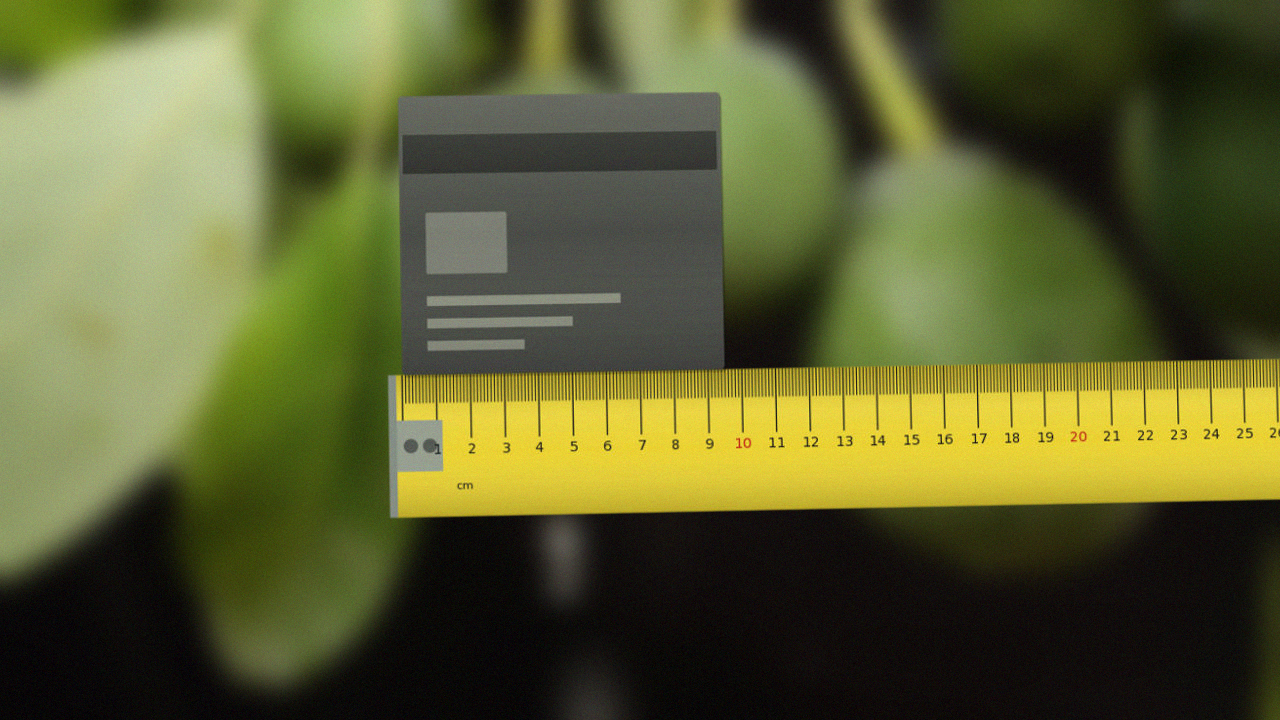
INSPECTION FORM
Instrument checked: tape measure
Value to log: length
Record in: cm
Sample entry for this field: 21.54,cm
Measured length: 9.5,cm
